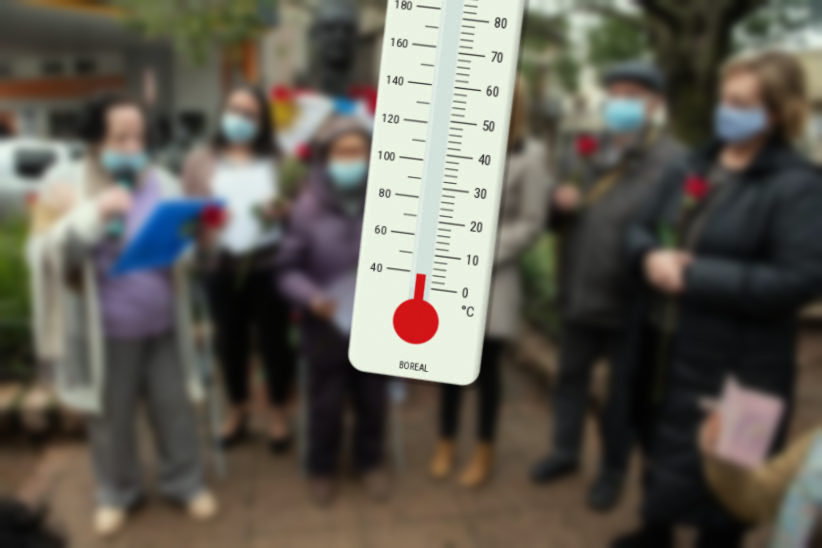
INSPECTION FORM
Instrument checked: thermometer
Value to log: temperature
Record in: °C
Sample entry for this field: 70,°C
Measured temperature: 4,°C
